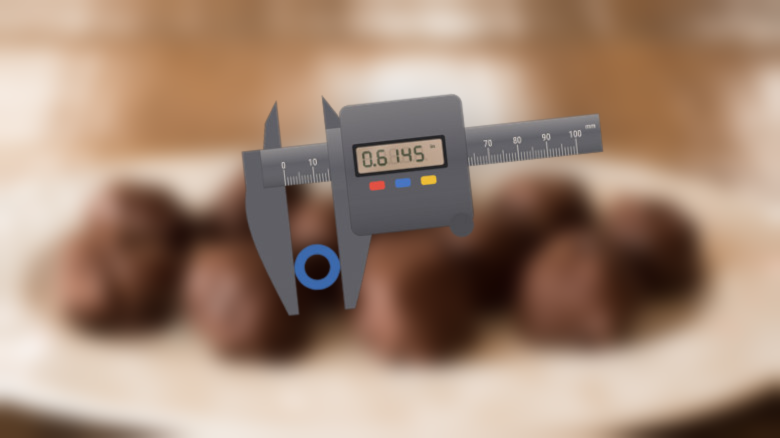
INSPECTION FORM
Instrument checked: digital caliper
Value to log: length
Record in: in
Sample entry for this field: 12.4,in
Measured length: 0.6145,in
